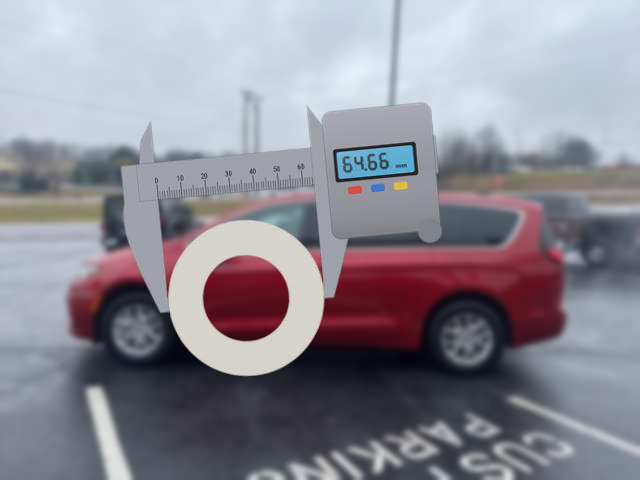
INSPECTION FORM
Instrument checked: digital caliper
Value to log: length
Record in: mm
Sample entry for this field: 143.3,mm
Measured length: 64.66,mm
